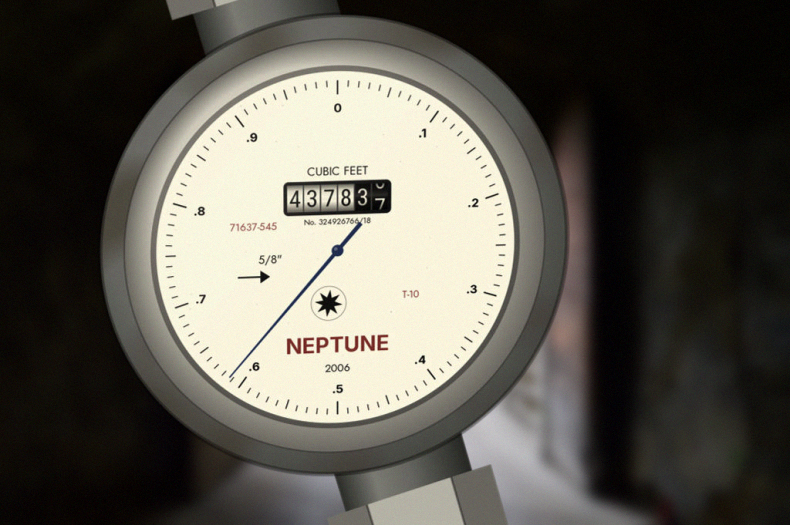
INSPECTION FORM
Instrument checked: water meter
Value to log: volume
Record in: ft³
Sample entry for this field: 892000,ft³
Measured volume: 437836.61,ft³
